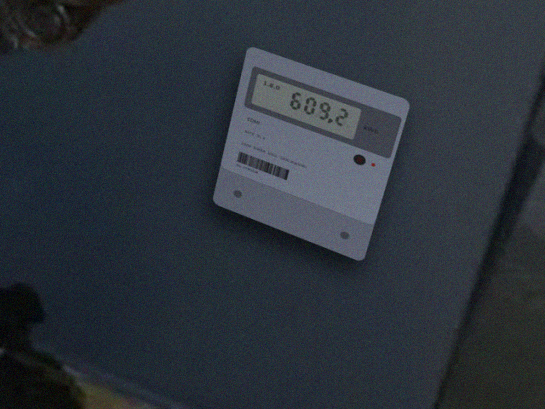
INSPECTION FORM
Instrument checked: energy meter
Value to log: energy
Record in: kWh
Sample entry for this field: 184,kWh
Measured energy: 609.2,kWh
